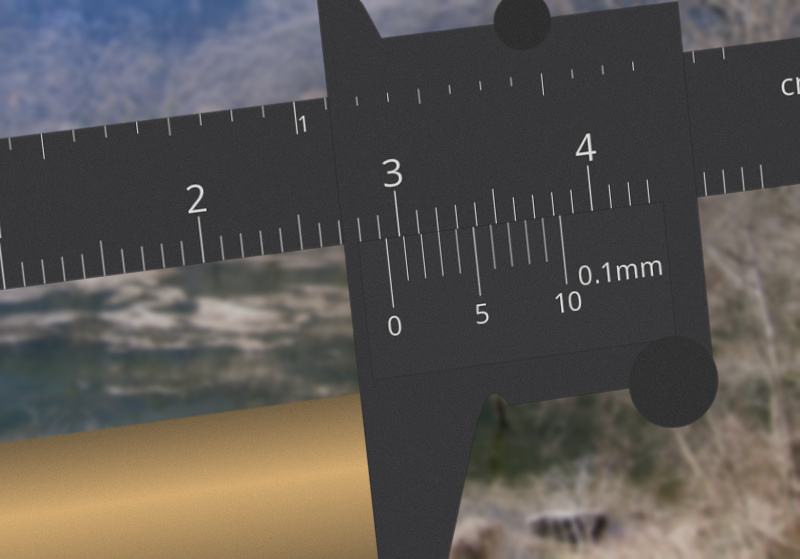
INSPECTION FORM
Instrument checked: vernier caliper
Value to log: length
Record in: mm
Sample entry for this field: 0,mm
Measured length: 29.3,mm
